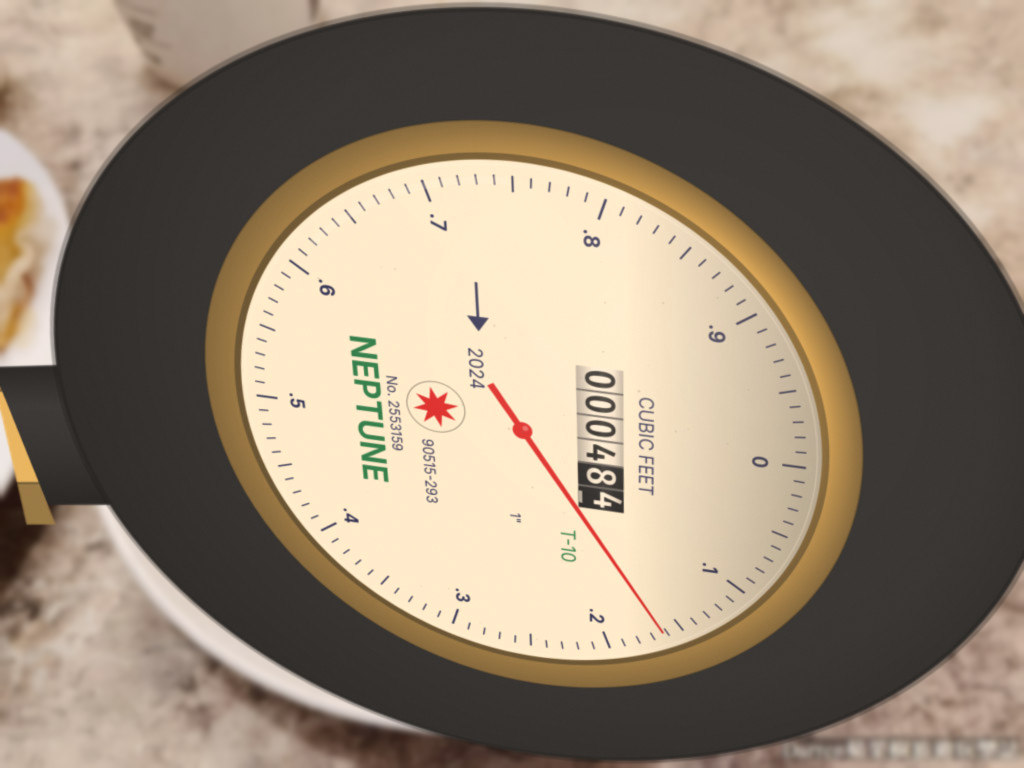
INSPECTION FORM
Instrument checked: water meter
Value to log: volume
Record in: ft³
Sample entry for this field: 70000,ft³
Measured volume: 484.16,ft³
